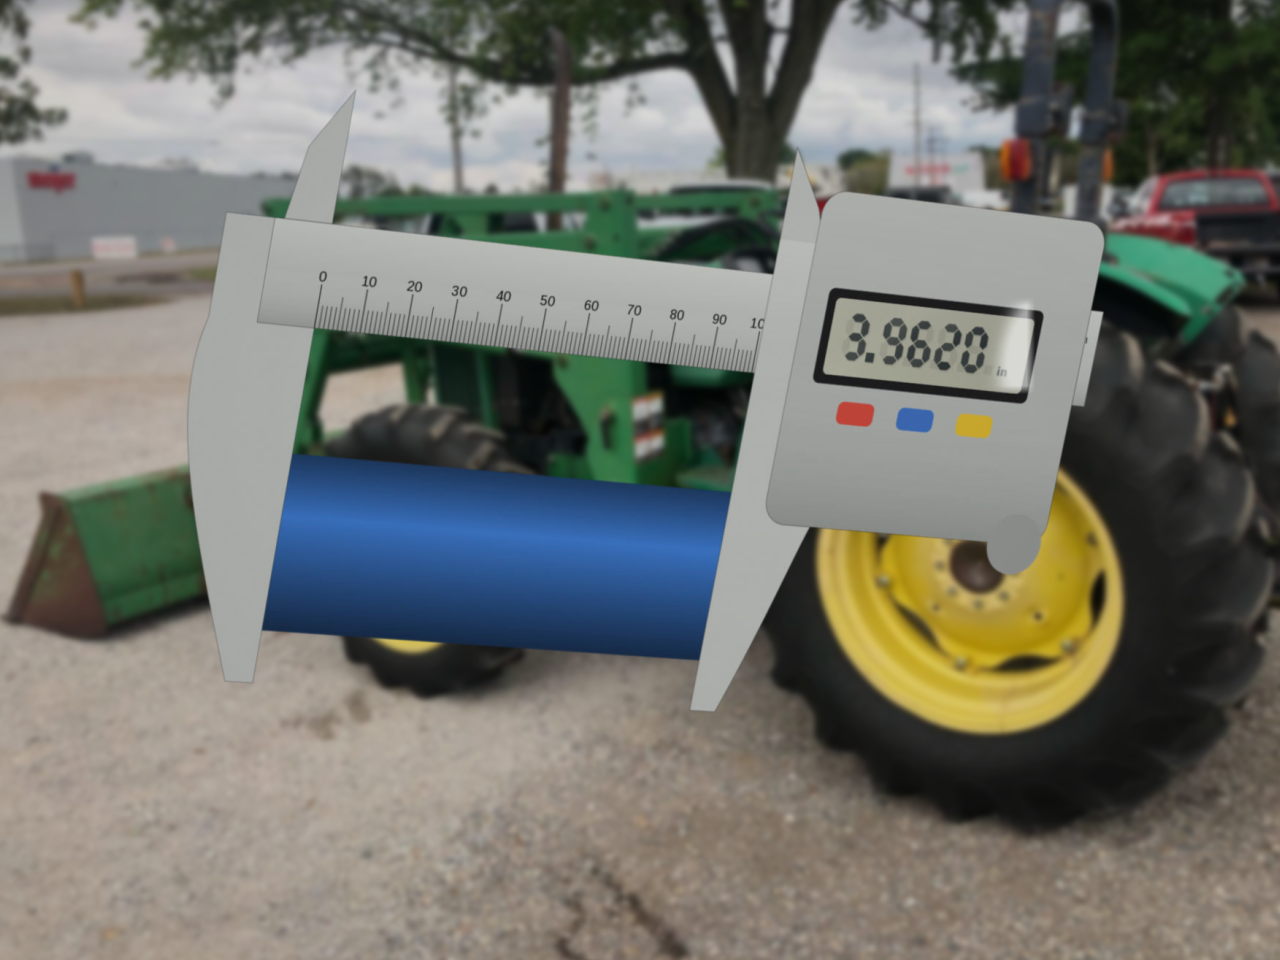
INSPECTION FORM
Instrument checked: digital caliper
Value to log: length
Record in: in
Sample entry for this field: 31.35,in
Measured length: 3.9620,in
